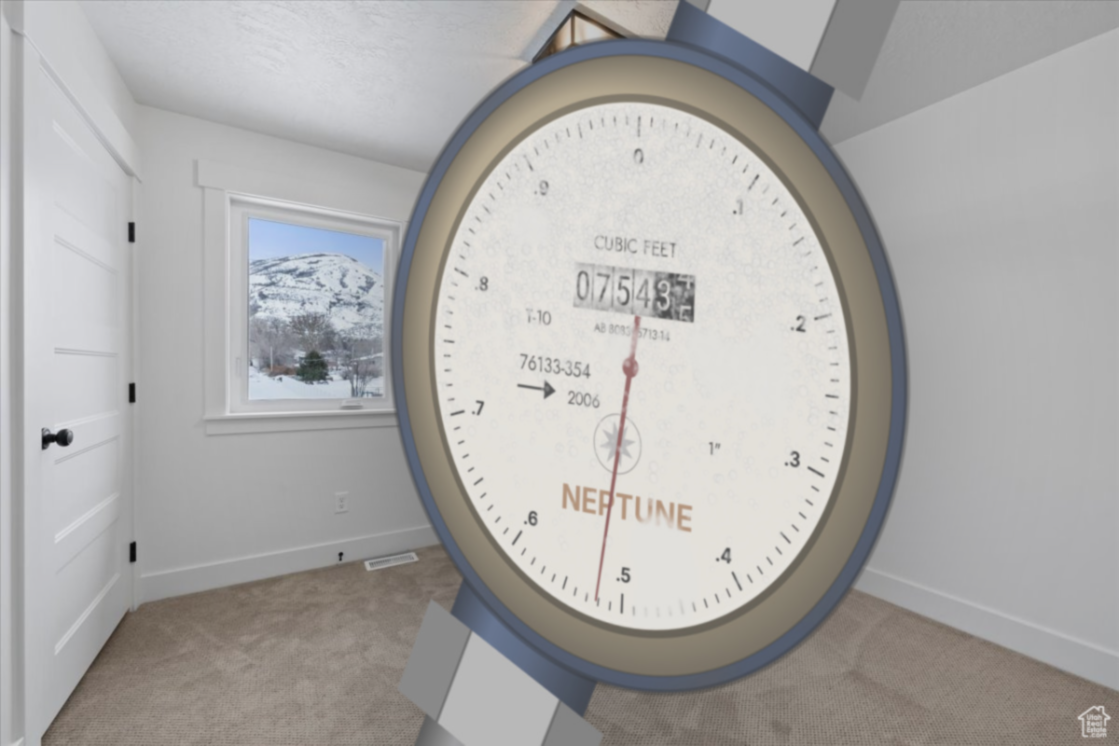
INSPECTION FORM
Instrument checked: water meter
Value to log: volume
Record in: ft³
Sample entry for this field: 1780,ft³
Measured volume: 75434.52,ft³
